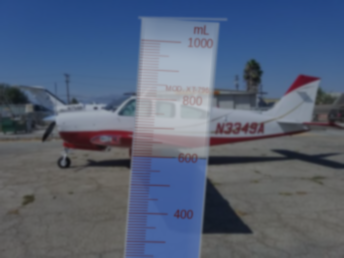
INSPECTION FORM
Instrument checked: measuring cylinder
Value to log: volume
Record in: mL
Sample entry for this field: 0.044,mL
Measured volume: 600,mL
